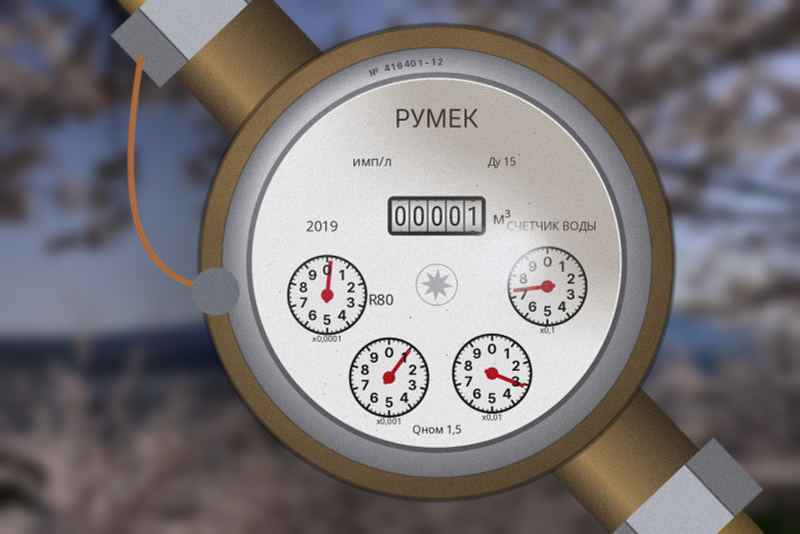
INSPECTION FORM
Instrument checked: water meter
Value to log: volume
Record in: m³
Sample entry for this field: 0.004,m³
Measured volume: 1.7310,m³
